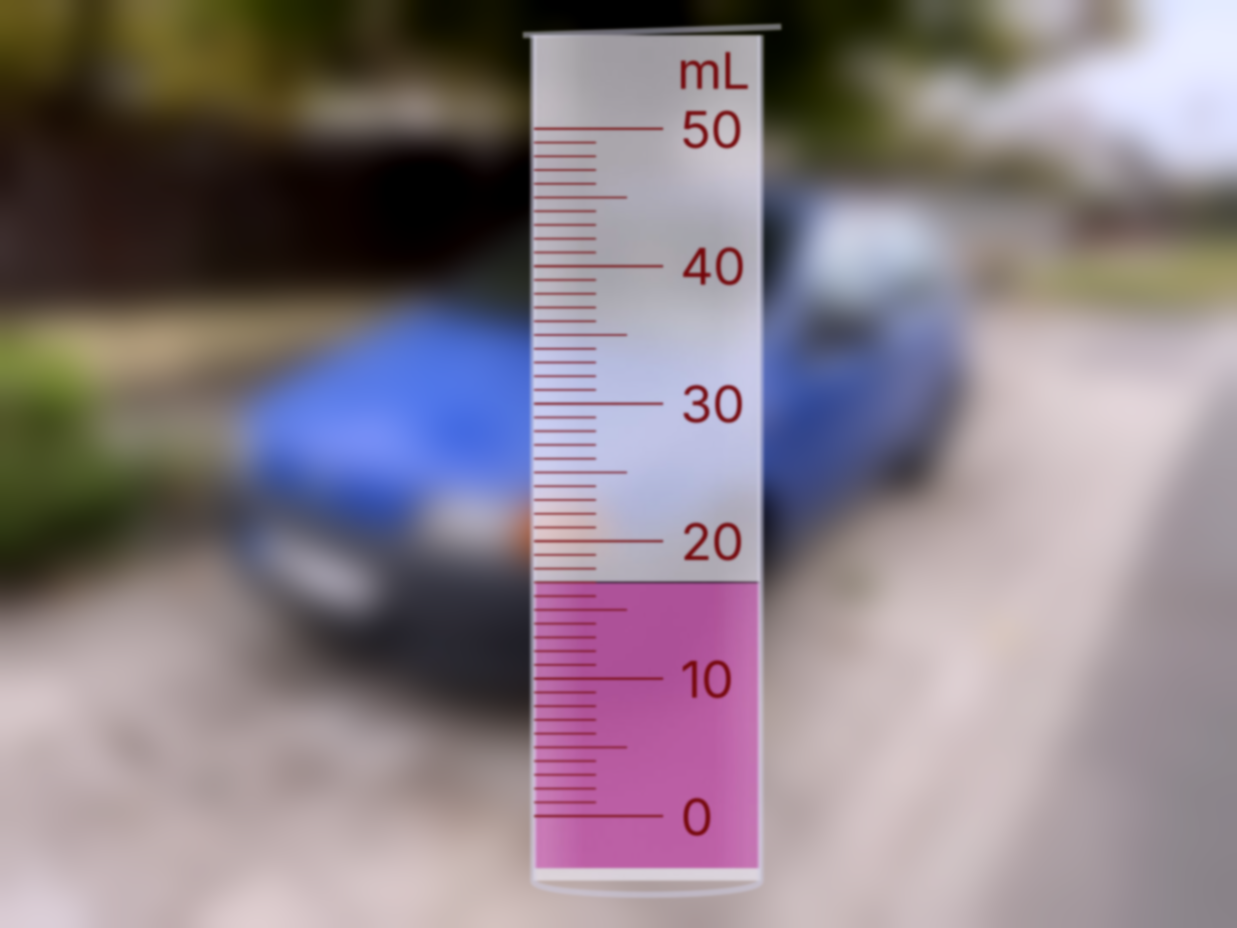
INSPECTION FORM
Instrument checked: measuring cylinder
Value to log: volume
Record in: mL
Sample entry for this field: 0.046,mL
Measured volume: 17,mL
